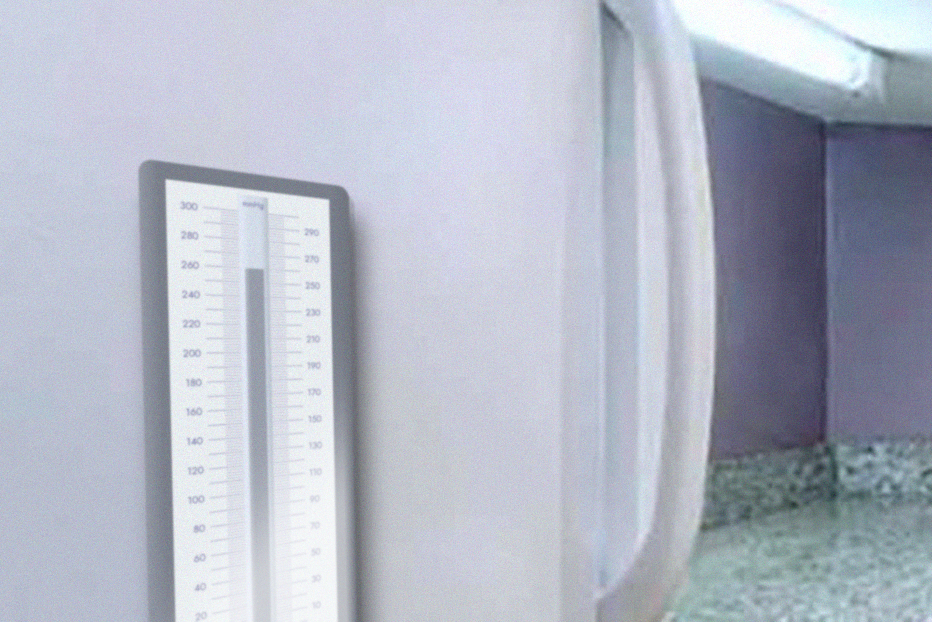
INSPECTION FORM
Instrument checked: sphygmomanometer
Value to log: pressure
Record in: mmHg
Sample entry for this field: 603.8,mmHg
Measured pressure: 260,mmHg
